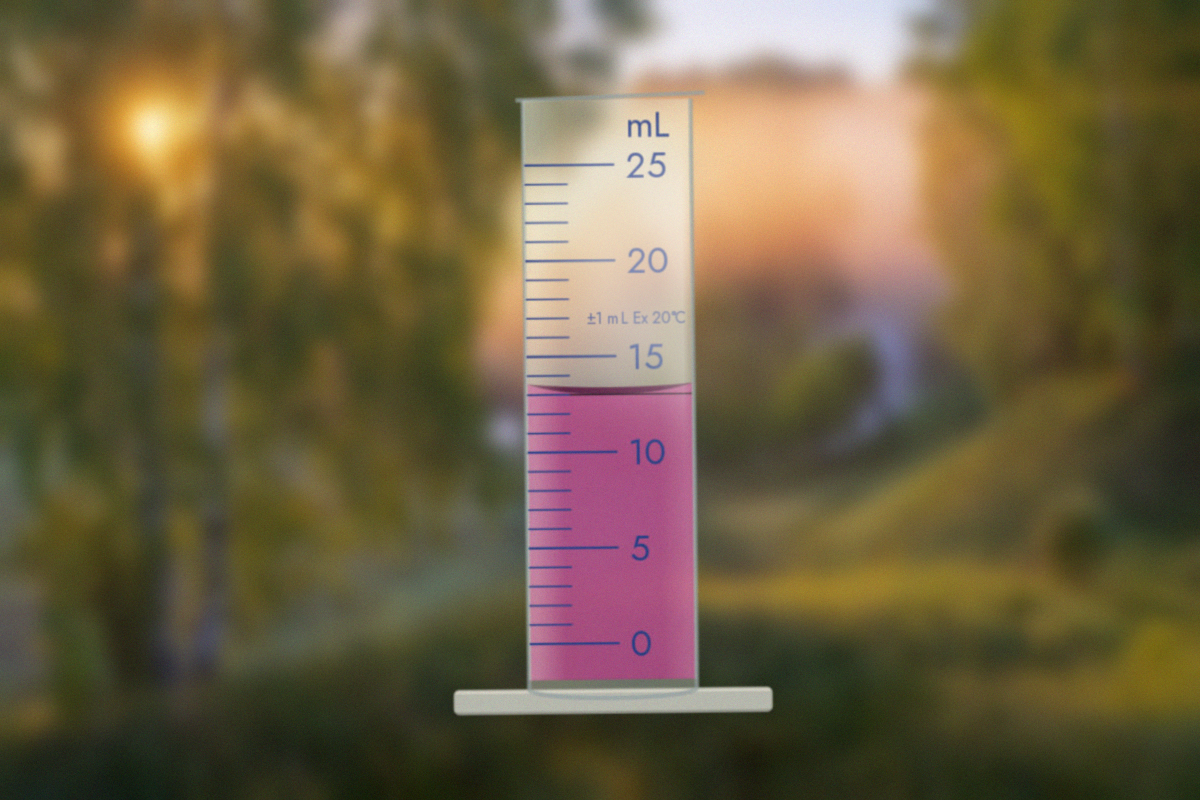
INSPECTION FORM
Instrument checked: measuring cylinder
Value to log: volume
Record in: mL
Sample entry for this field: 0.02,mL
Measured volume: 13,mL
